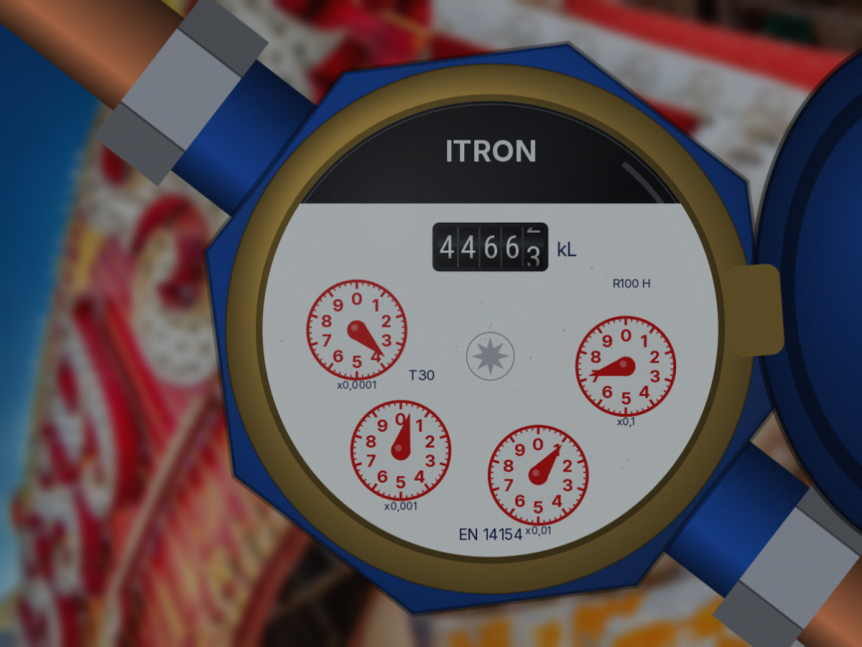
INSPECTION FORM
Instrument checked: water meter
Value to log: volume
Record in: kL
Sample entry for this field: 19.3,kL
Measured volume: 44662.7103,kL
